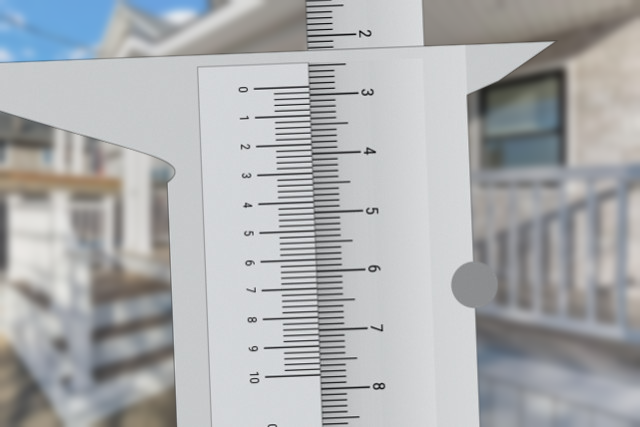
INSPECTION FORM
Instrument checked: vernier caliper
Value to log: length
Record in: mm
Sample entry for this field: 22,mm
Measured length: 28.6,mm
